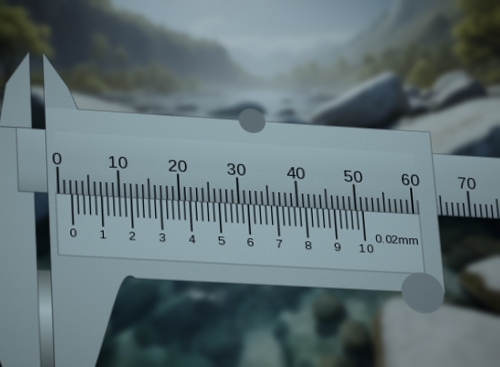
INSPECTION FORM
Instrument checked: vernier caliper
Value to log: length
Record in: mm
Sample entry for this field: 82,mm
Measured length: 2.2,mm
